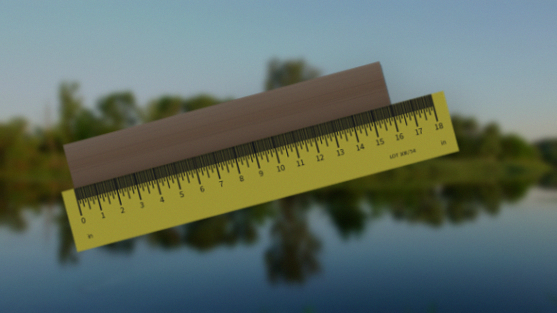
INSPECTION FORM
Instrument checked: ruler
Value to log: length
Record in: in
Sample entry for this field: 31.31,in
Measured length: 16,in
